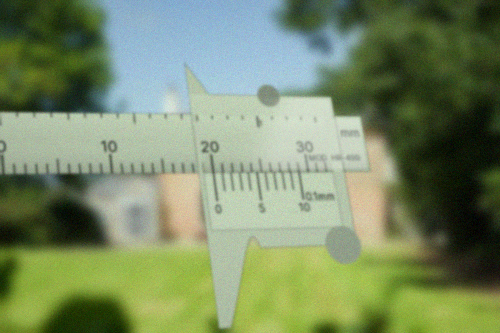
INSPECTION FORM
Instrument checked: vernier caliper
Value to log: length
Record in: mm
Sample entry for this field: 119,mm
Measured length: 20.0,mm
